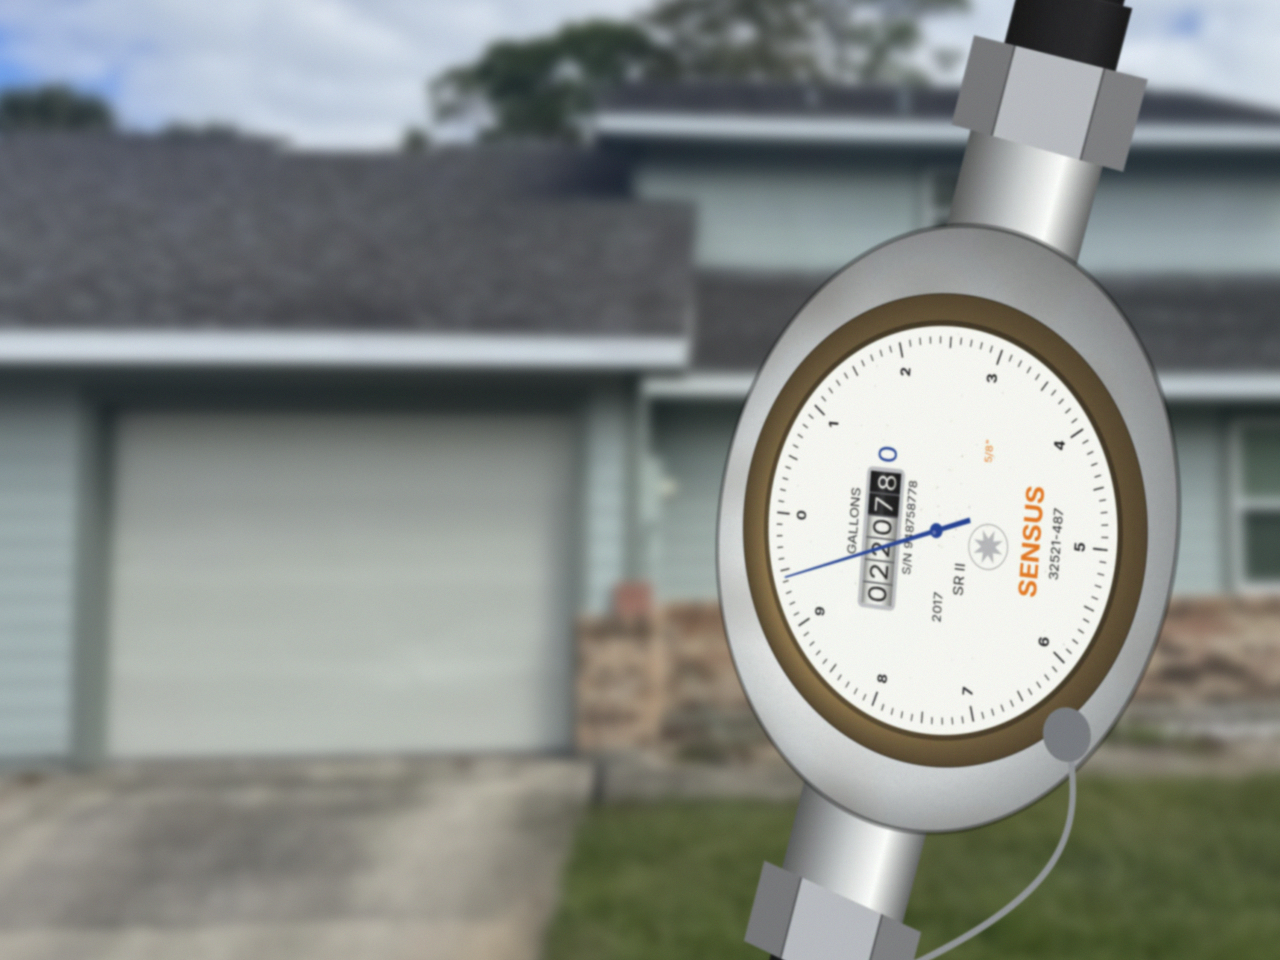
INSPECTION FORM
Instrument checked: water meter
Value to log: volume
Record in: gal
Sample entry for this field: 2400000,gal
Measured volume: 220779.4,gal
